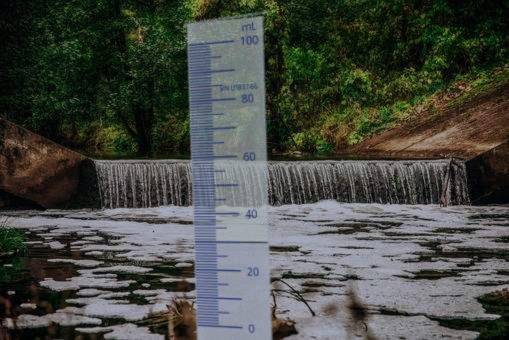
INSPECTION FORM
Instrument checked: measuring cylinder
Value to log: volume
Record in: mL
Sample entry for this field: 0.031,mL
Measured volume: 30,mL
